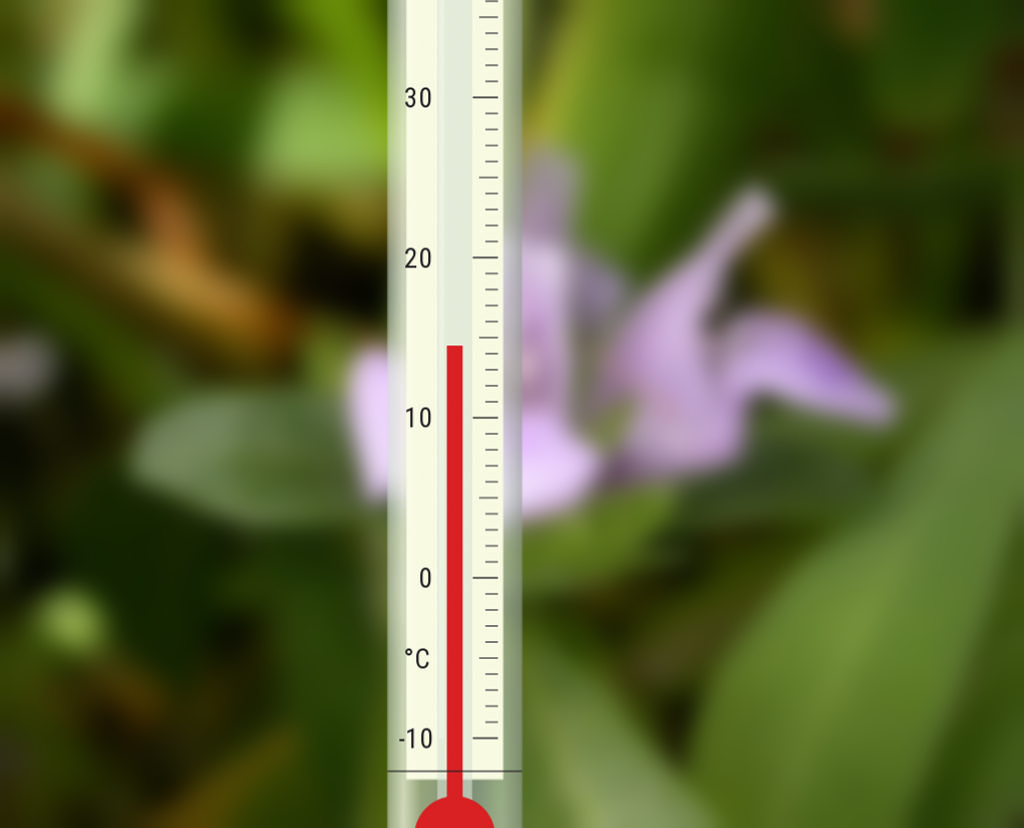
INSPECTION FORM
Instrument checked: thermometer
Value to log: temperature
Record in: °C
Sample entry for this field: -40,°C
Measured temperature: 14.5,°C
